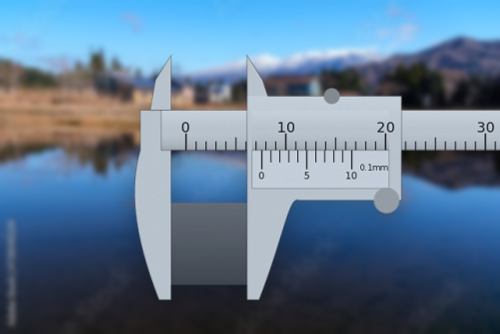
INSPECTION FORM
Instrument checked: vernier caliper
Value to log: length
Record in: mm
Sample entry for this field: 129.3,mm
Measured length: 7.6,mm
